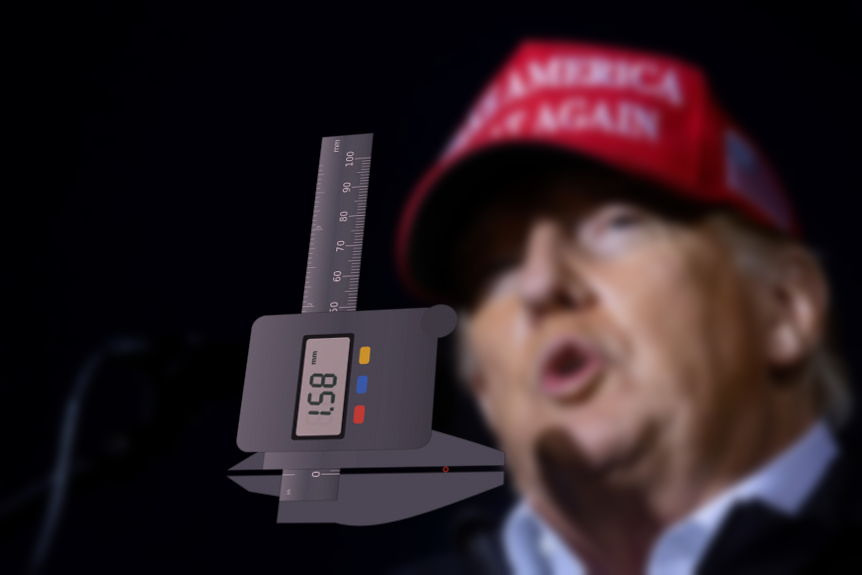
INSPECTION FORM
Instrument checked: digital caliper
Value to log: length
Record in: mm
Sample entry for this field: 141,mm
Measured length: 1.58,mm
